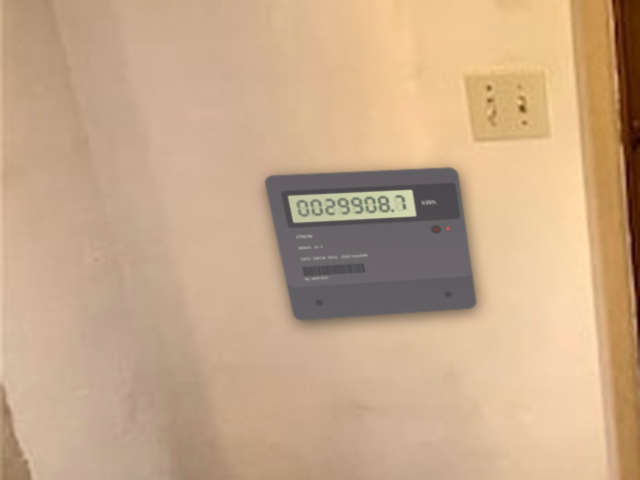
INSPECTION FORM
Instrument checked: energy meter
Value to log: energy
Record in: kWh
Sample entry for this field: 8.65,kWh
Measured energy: 29908.7,kWh
